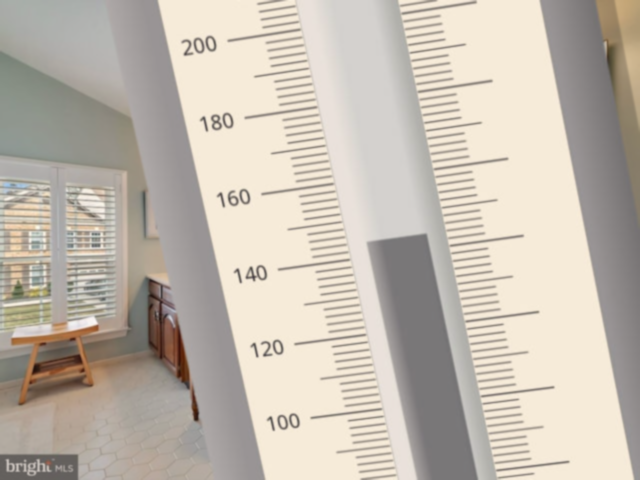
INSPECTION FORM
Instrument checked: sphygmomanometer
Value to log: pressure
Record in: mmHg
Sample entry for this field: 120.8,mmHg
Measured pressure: 144,mmHg
